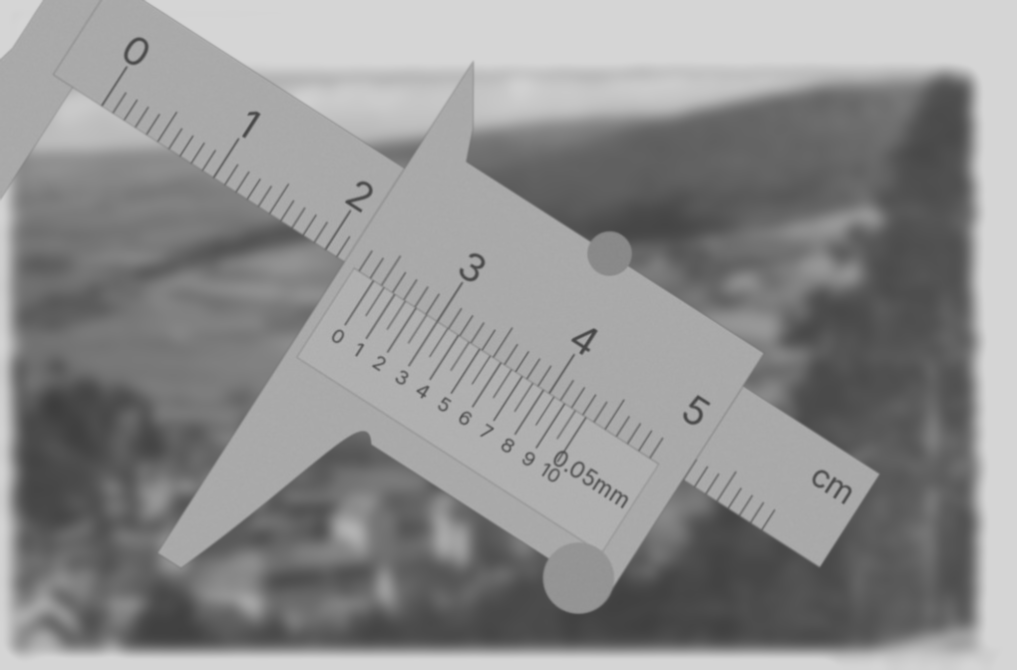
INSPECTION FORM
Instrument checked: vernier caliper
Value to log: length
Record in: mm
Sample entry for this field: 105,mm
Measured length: 24.3,mm
